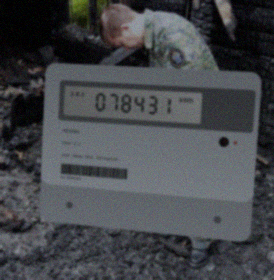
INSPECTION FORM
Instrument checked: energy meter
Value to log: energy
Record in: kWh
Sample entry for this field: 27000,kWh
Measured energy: 78431,kWh
